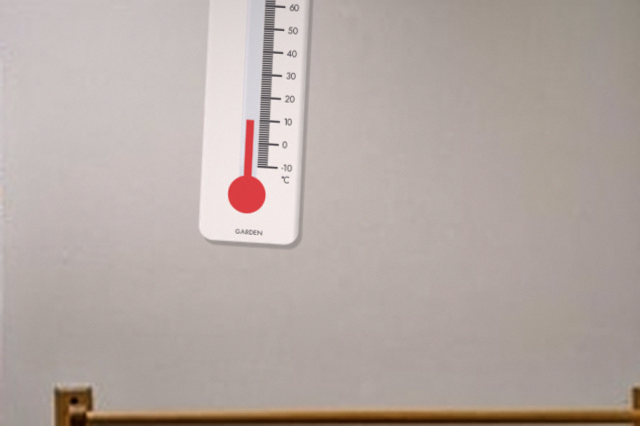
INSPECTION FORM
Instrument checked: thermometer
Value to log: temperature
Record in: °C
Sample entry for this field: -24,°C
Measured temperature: 10,°C
